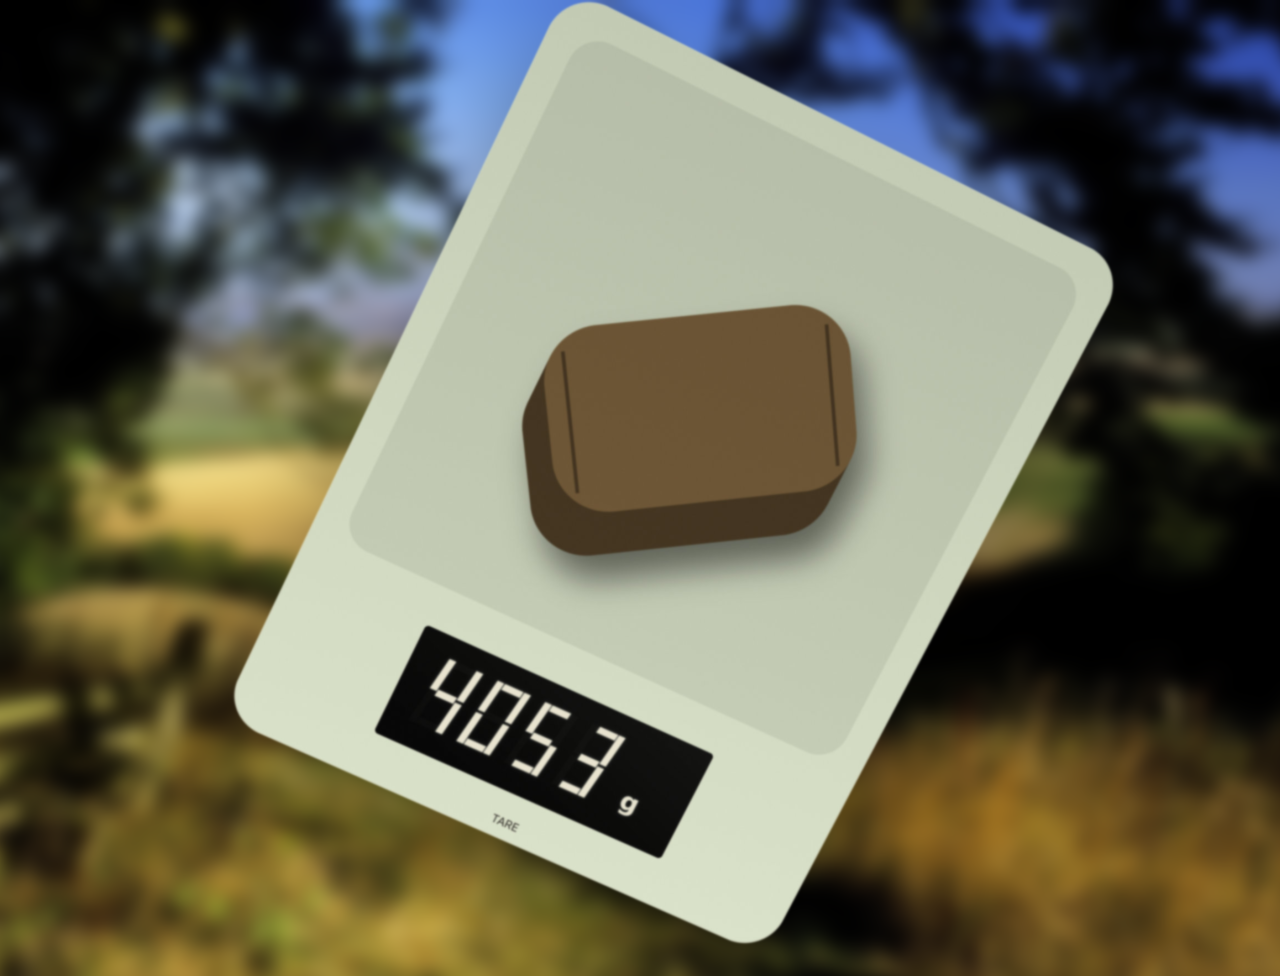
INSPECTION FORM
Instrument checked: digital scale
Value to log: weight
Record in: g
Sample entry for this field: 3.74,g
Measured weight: 4053,g
